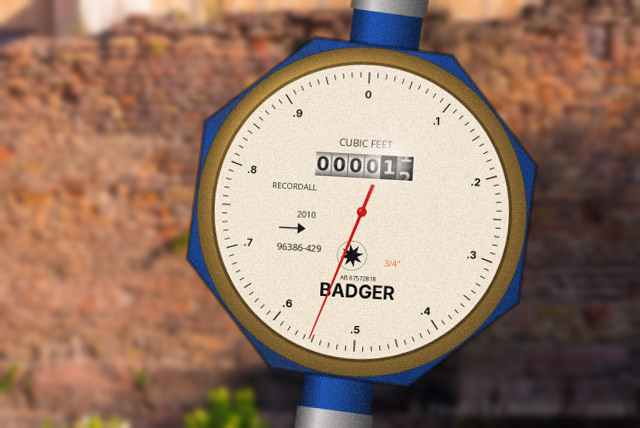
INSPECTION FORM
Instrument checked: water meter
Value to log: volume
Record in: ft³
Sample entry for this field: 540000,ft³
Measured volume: 11.55,ft³
